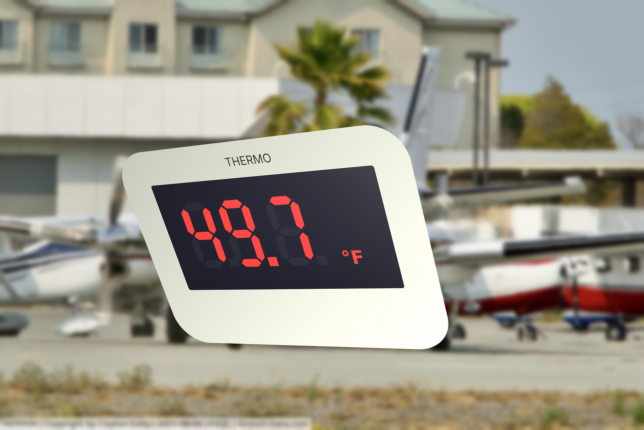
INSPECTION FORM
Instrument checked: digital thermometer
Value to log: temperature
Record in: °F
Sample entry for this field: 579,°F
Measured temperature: 49.7,°F
